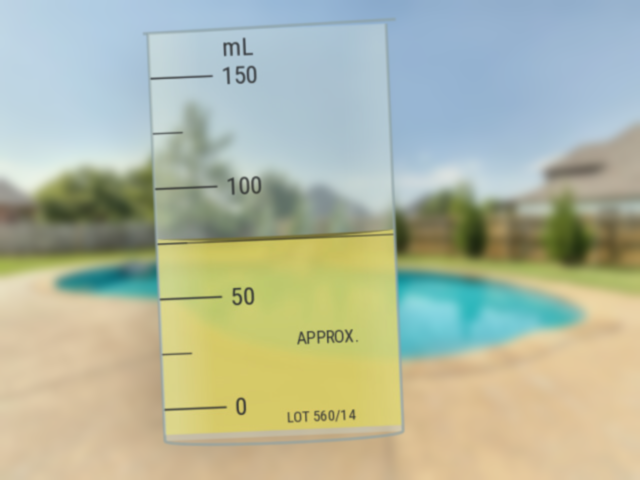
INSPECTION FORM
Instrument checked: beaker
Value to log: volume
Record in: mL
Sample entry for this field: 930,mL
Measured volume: 75,mL
